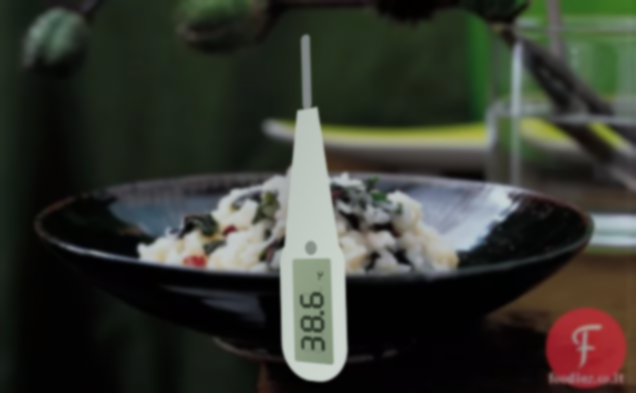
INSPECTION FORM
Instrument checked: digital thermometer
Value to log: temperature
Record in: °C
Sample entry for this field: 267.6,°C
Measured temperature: 38.6,°C
